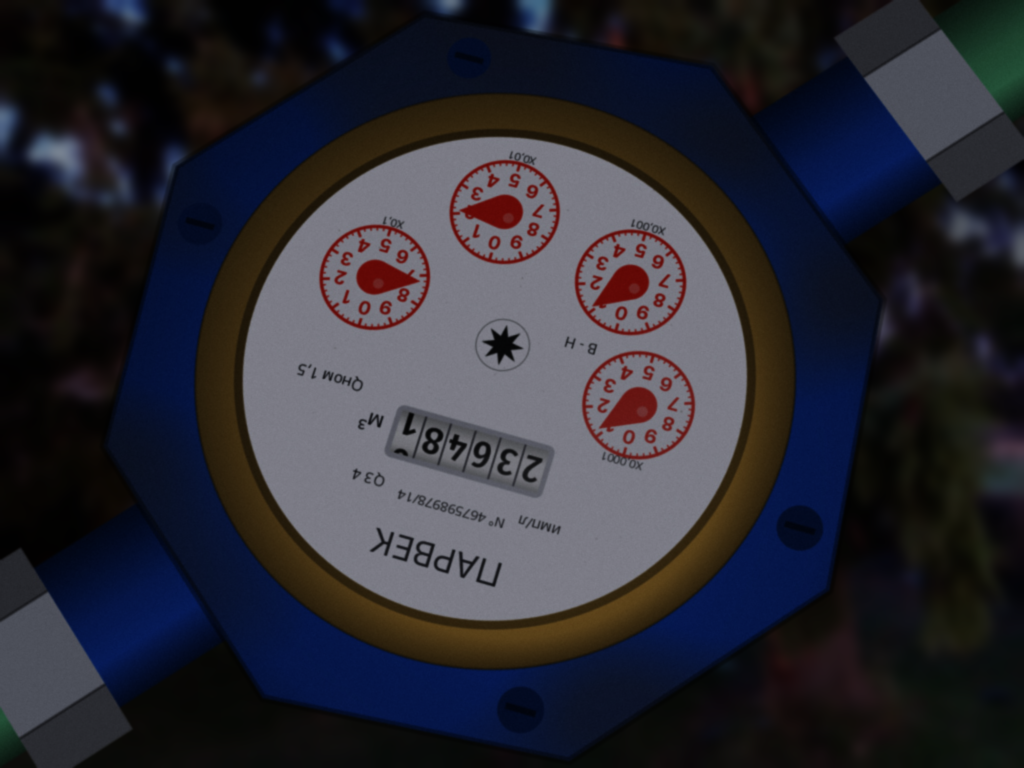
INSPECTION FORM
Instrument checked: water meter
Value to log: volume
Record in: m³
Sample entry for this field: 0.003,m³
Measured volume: 236480.7211,m³
